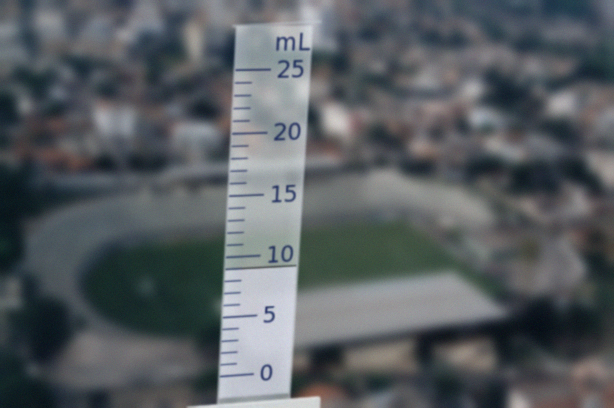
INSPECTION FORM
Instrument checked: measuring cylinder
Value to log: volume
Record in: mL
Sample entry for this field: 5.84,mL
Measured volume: 9,mL
